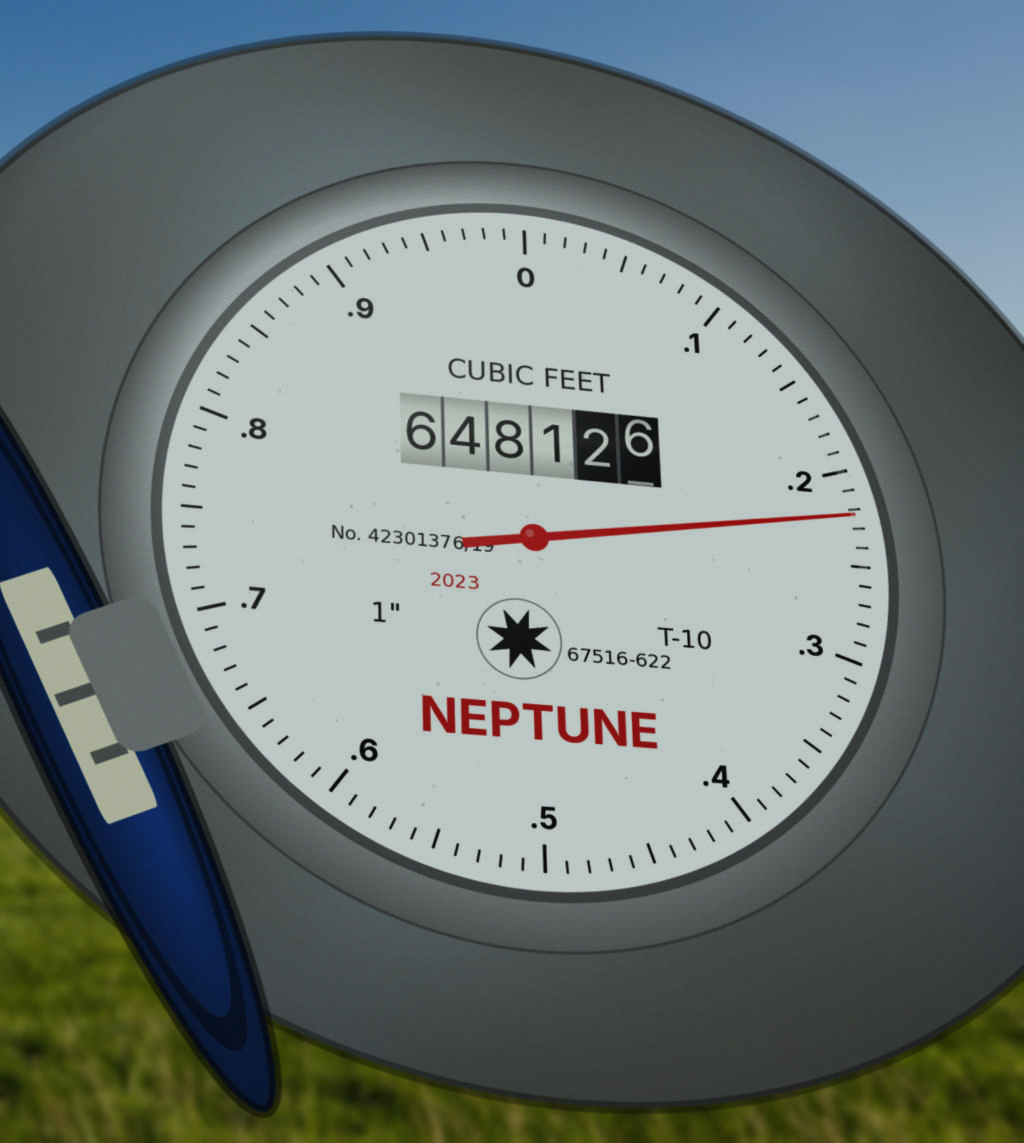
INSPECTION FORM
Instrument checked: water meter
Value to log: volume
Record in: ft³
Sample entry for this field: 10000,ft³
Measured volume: 648126.22,ft³
